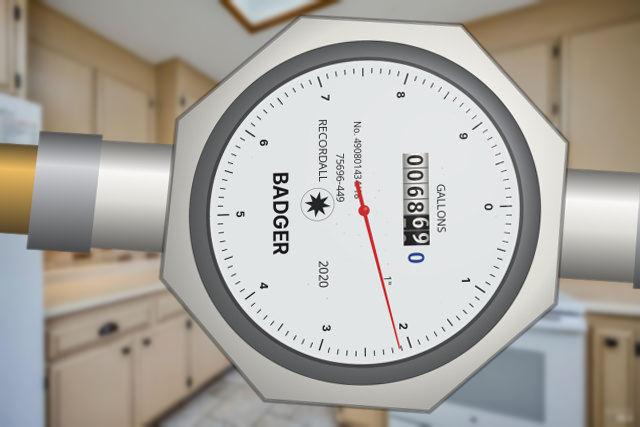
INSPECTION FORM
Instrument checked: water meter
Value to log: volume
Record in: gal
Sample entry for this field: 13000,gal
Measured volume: 68692.1,gal
